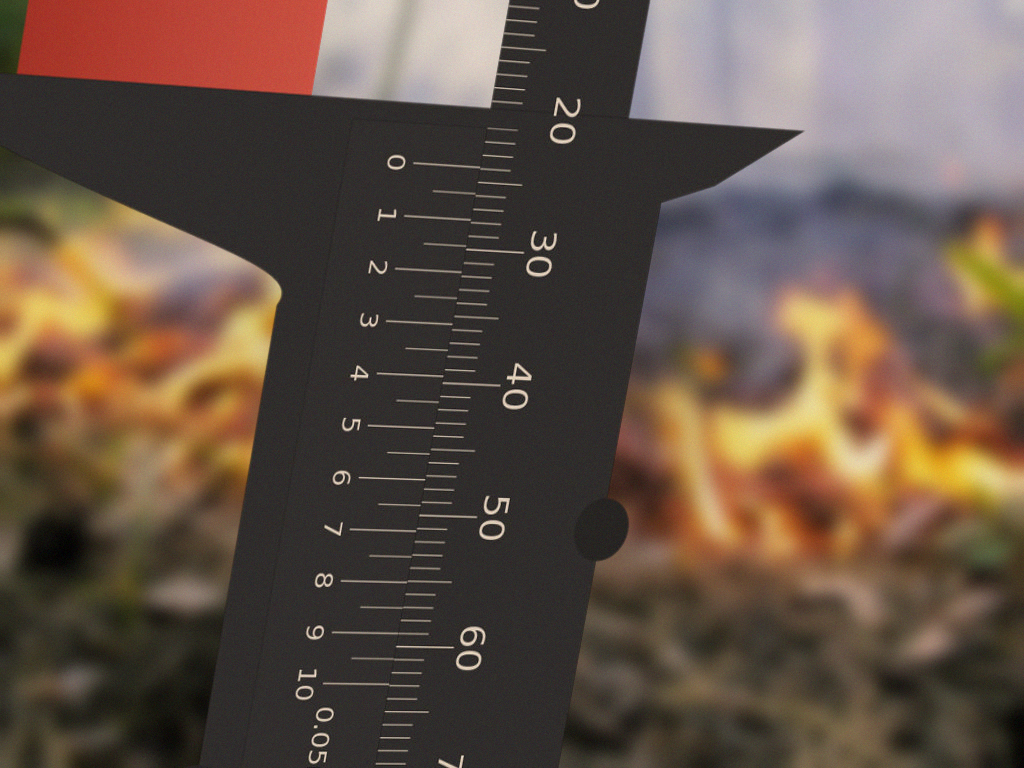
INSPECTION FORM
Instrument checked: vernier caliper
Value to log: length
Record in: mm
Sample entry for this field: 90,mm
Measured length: 23.9,mm
